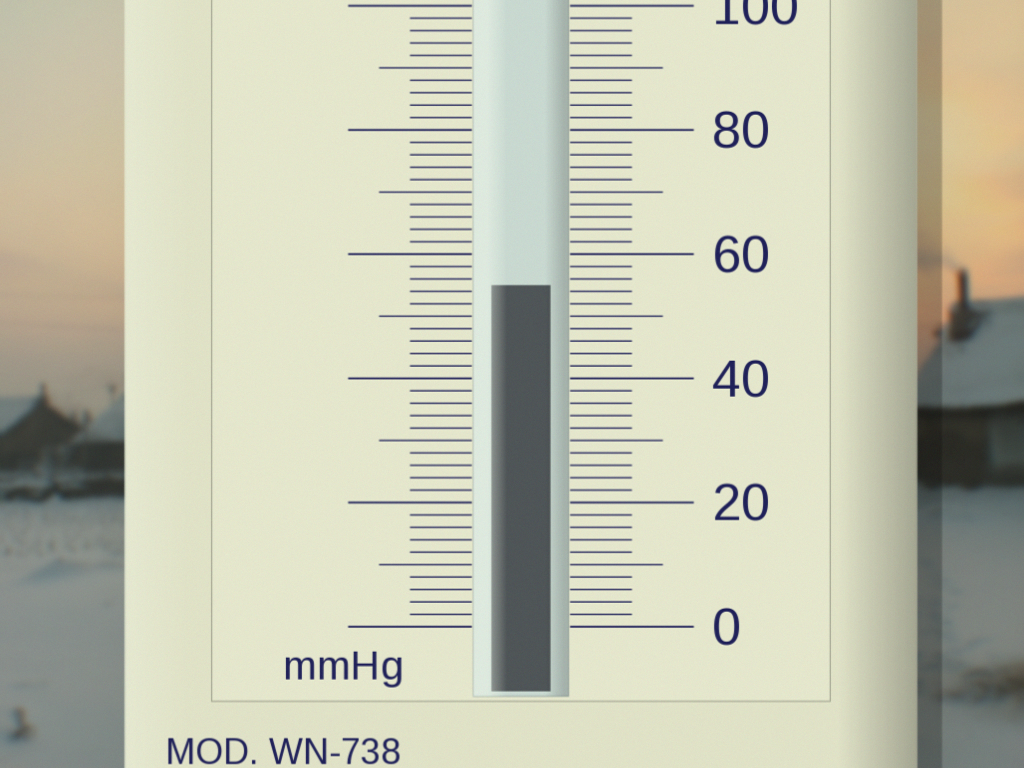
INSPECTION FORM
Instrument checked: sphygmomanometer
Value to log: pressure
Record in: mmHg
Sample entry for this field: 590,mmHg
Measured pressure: 55,mmHg
